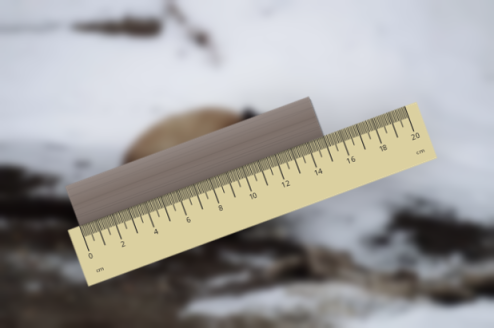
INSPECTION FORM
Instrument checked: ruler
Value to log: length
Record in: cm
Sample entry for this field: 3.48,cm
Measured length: 15,cm
